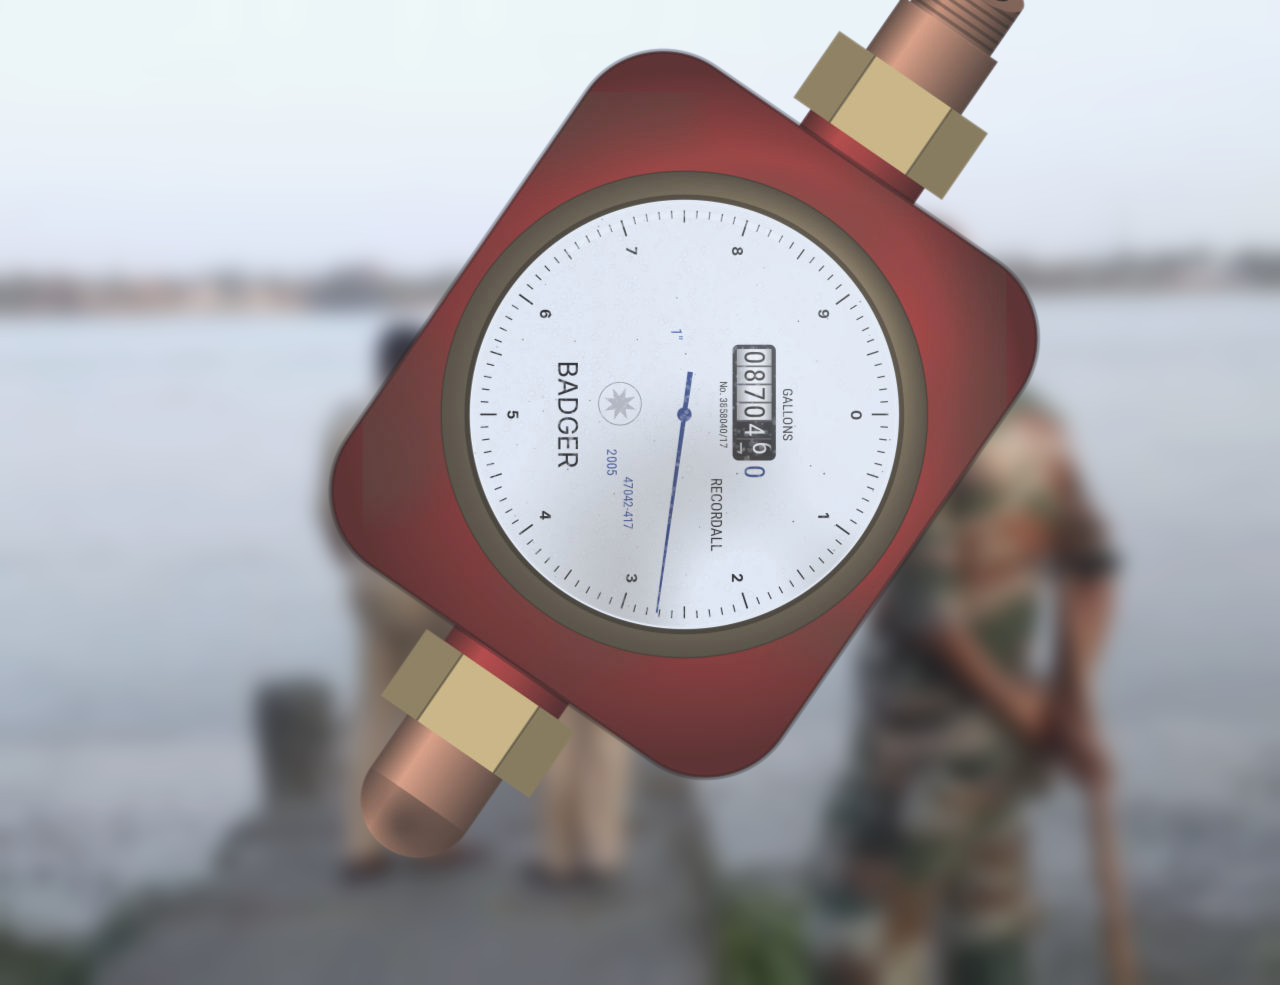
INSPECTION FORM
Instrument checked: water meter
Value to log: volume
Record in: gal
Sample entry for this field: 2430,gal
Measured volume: 870462.7,gal
